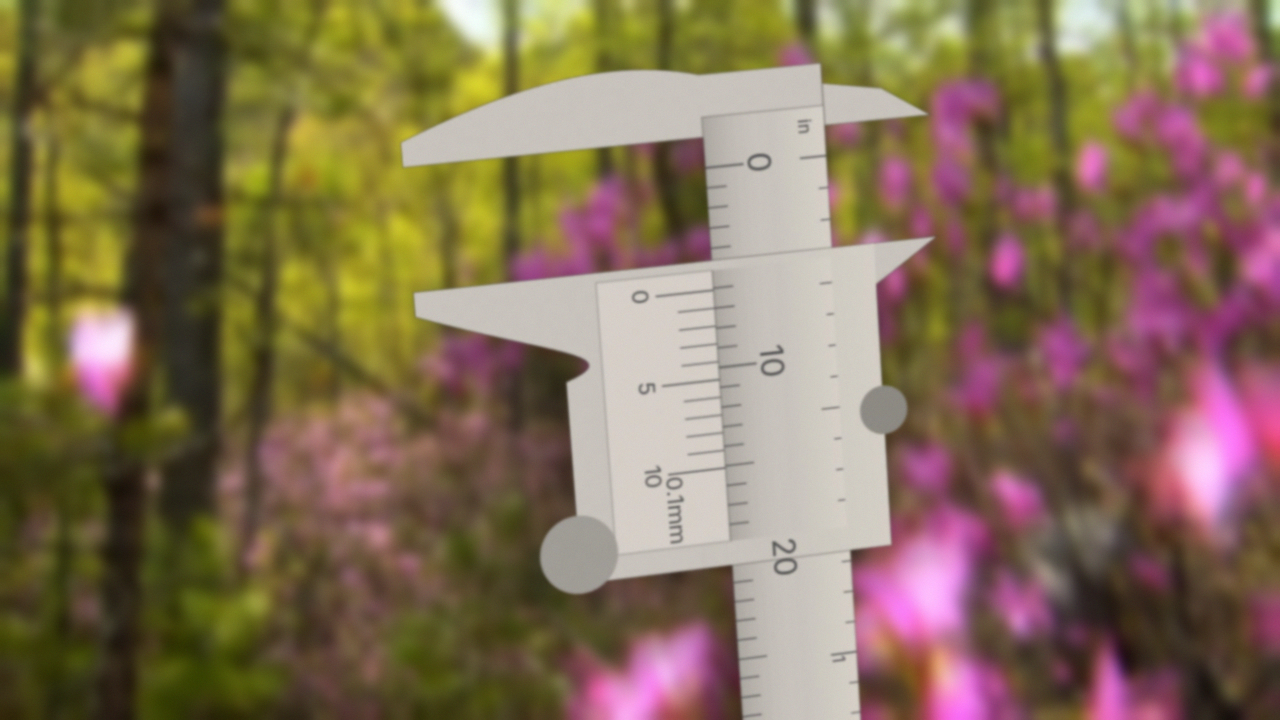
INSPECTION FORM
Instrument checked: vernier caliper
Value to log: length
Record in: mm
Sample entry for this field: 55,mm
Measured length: 6.1,mm
